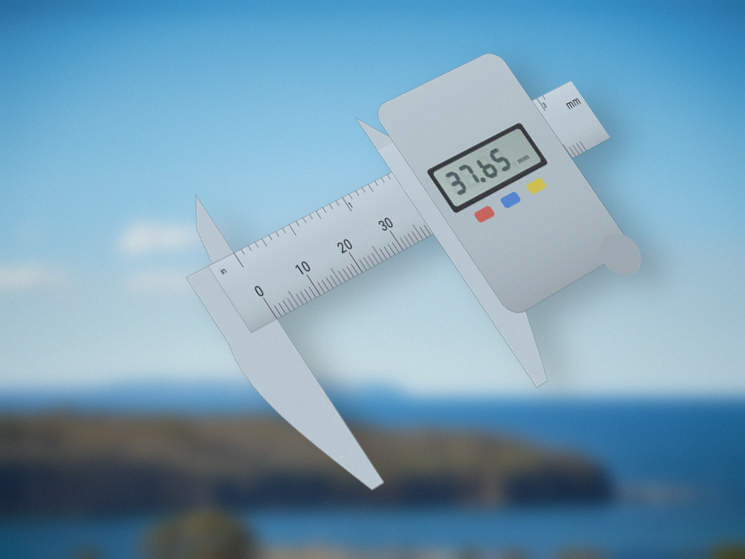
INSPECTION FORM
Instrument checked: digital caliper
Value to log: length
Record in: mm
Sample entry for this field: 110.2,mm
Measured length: 37.65,mm
